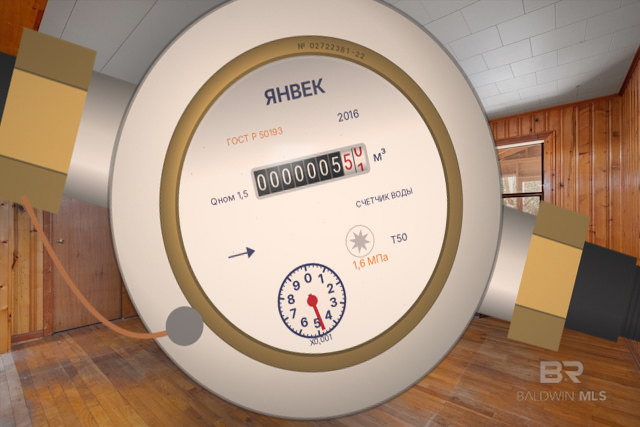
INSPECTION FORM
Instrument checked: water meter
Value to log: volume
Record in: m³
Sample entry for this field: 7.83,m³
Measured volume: 5.504,m³
